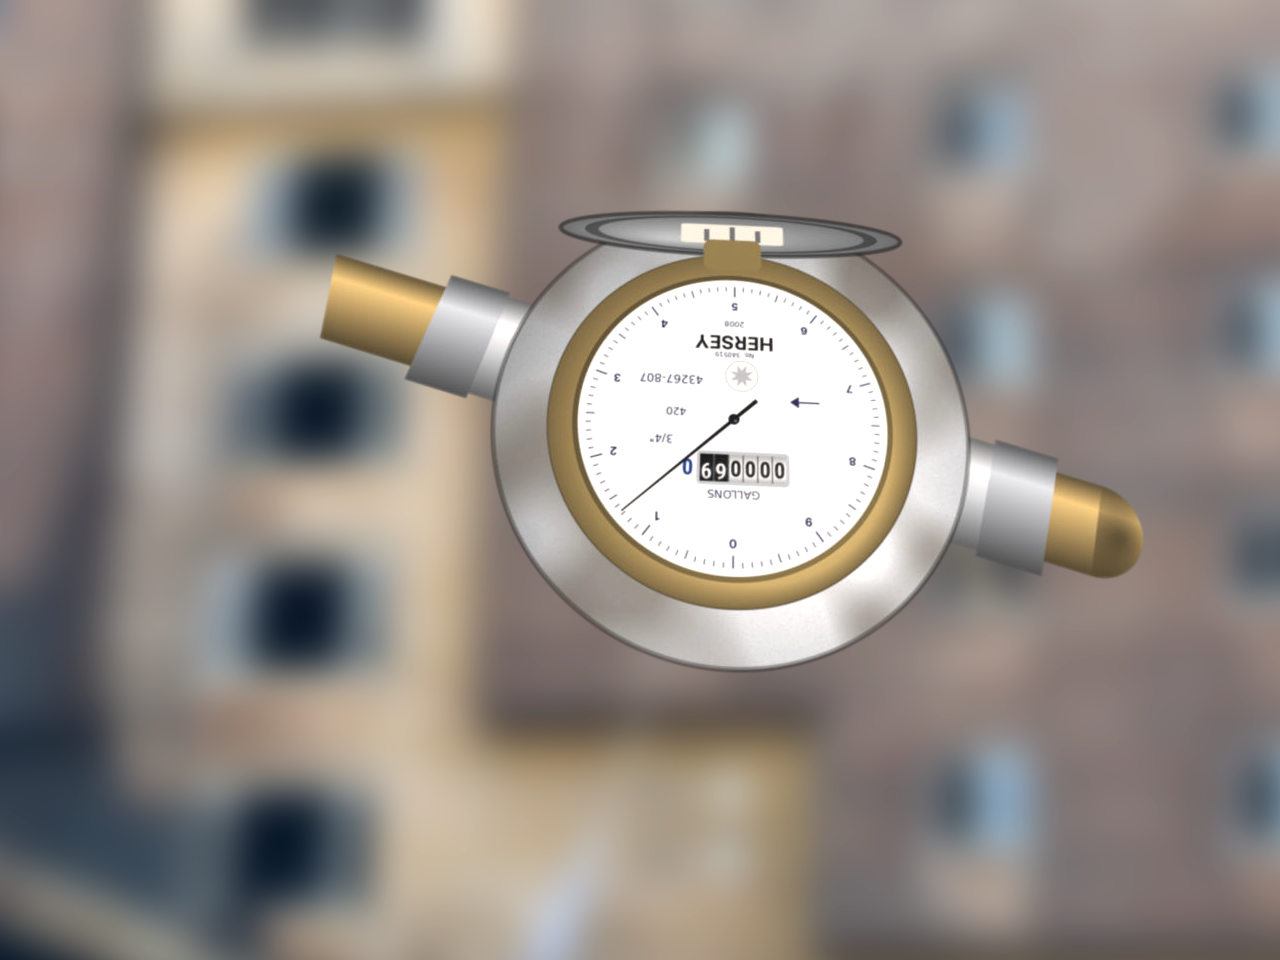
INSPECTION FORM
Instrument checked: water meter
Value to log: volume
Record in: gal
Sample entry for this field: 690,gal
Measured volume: 691.3,gal
